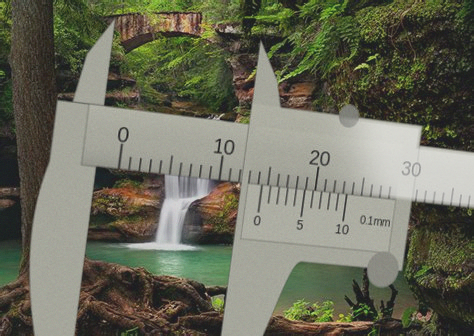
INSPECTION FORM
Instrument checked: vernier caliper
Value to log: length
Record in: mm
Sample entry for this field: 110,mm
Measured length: 14.4,mm
